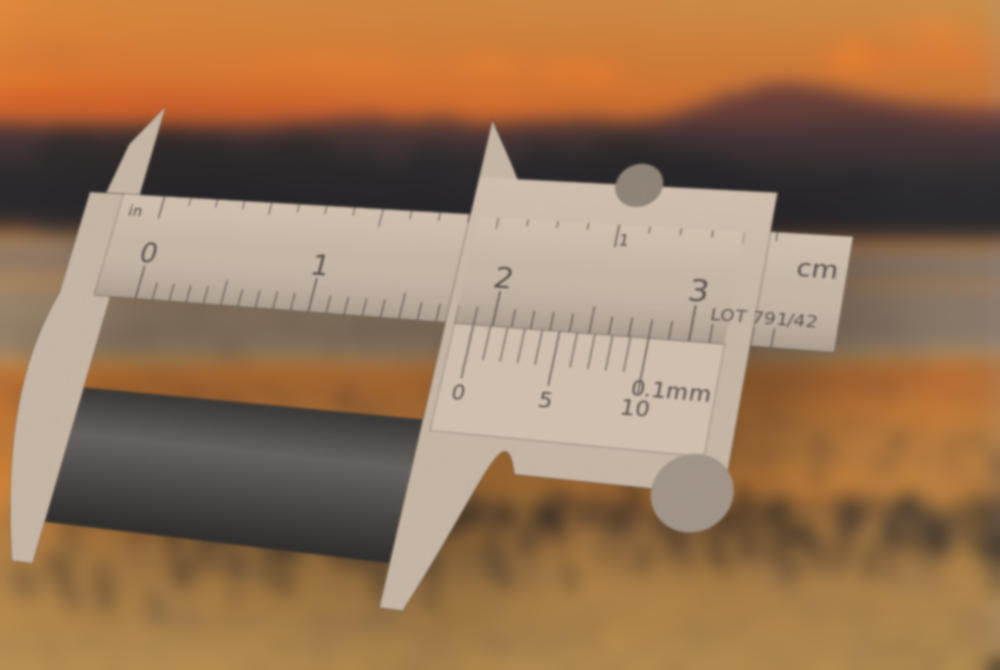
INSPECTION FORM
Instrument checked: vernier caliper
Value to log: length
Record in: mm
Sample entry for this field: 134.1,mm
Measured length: 19.0,mm
